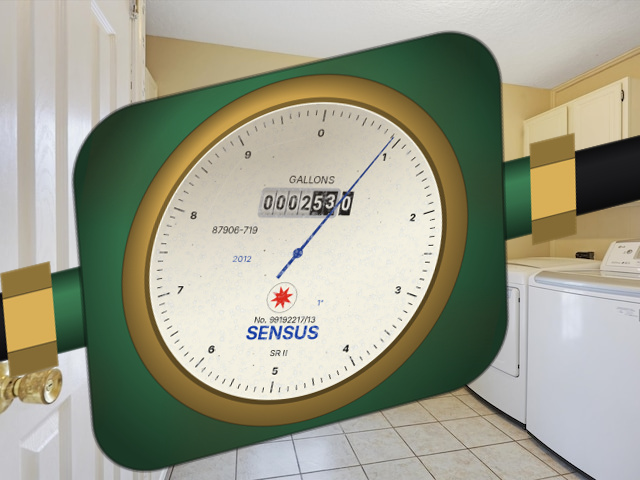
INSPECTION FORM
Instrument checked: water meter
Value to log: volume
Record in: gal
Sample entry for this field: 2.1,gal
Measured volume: 2530.9,gal
